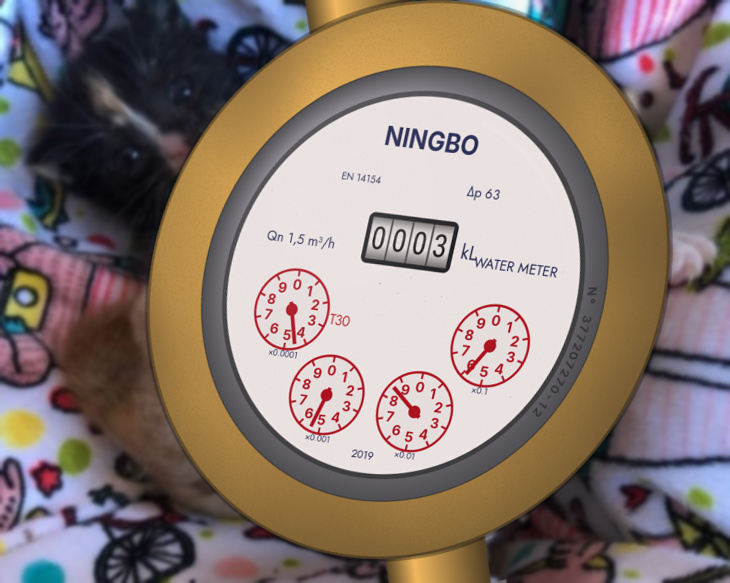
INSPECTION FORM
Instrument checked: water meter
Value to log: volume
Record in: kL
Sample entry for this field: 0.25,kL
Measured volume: 3.5854,kL
